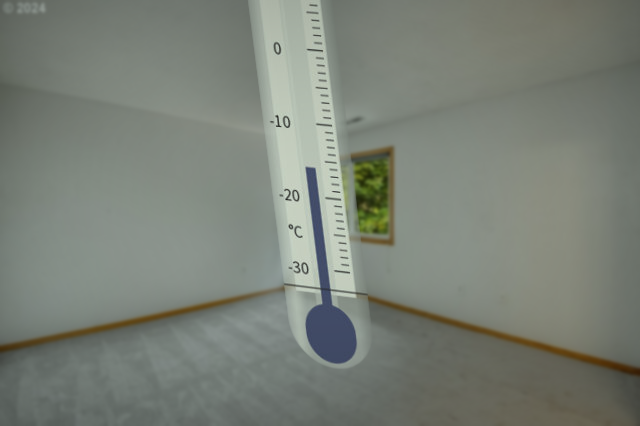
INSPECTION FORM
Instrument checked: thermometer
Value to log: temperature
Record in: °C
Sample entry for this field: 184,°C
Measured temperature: -16,°C
